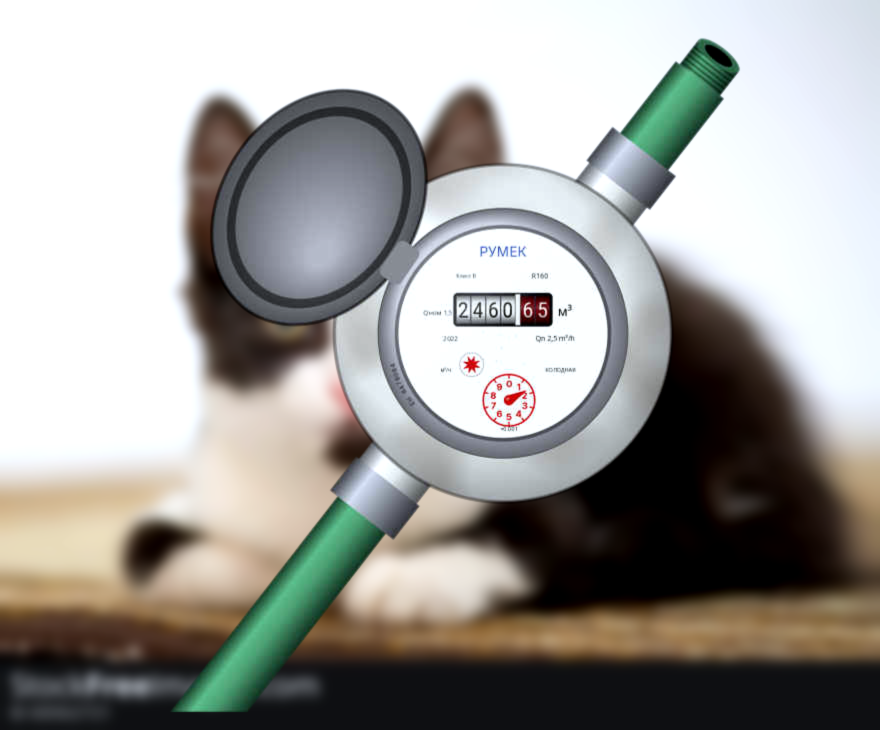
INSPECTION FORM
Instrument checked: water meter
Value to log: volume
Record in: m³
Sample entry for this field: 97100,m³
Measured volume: 2460.651,m³
